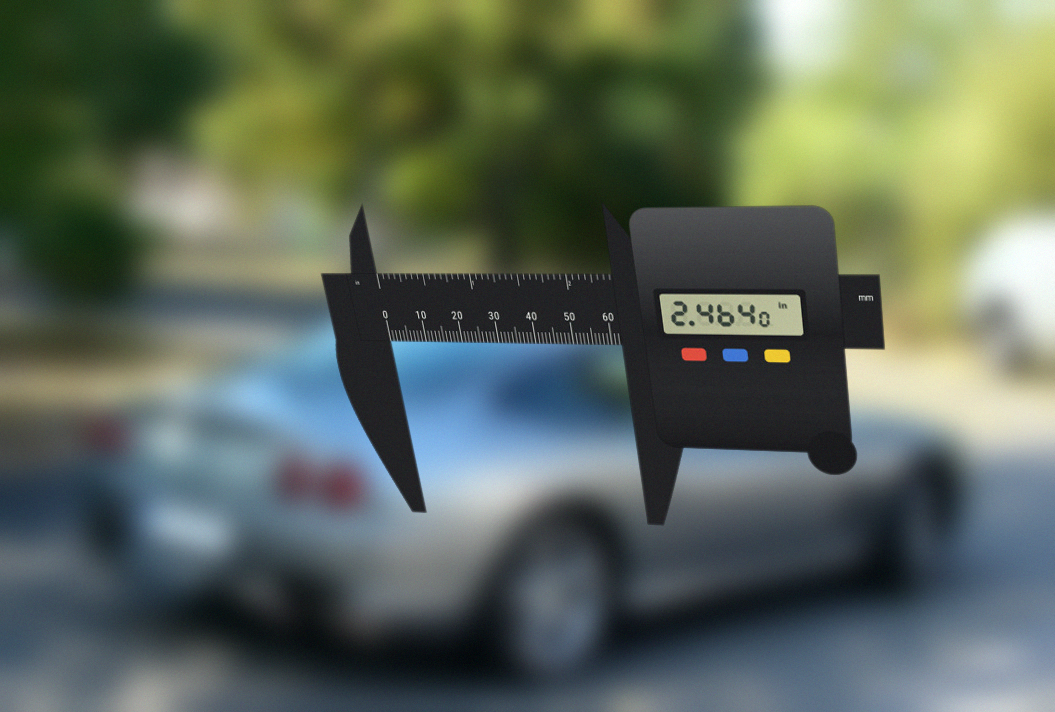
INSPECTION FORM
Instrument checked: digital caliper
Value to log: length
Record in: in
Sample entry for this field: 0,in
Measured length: 2.4640,in
